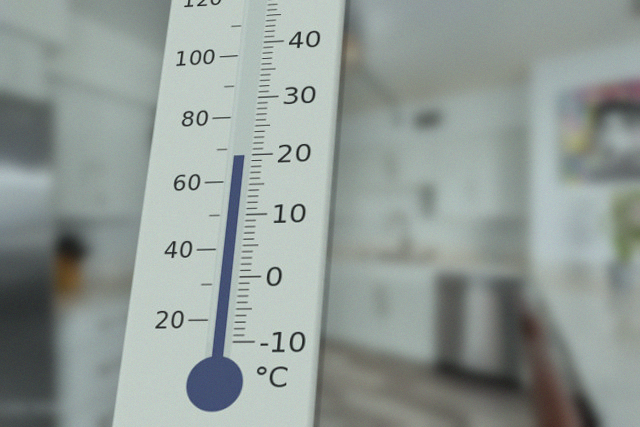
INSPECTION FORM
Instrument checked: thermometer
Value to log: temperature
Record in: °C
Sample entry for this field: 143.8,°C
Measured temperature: 20,°C
